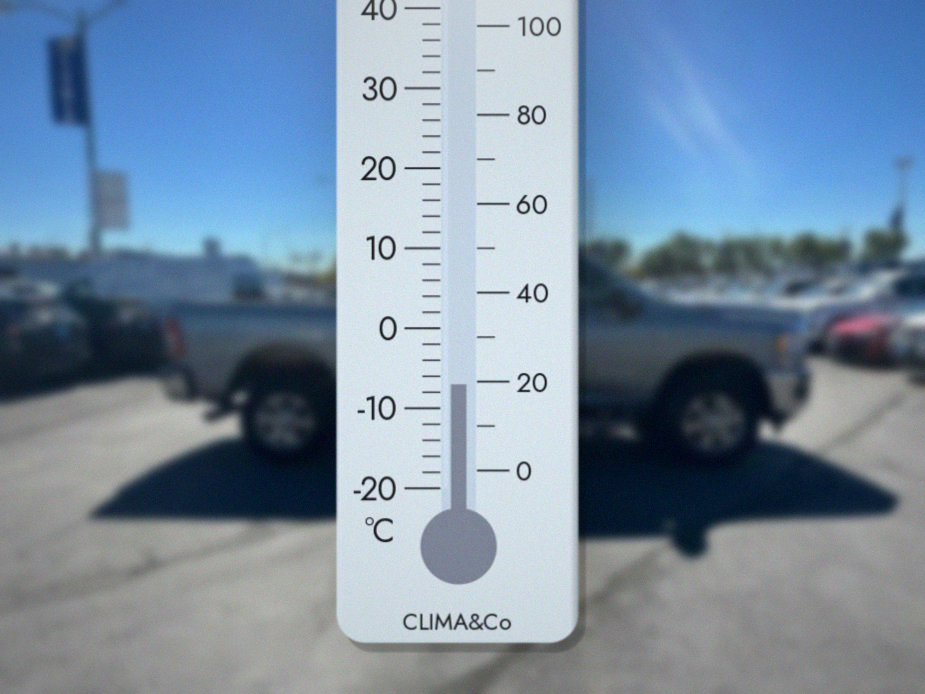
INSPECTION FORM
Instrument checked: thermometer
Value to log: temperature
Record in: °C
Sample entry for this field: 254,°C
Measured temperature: -7,°C
